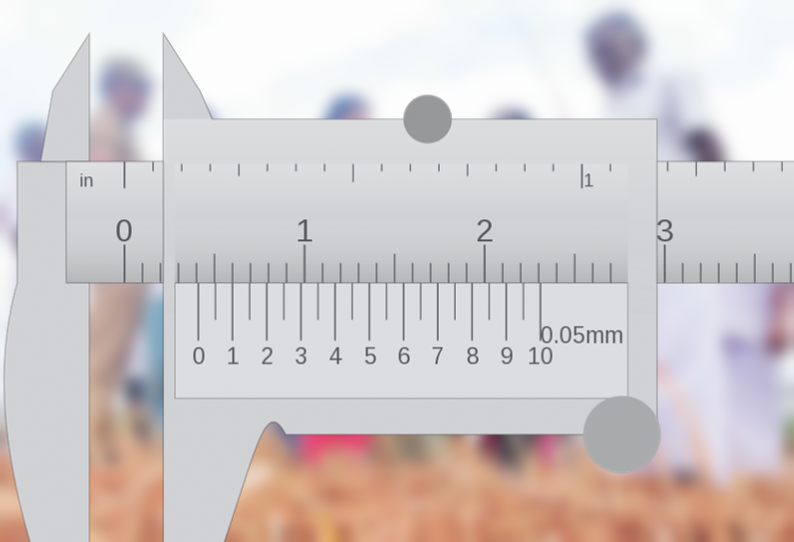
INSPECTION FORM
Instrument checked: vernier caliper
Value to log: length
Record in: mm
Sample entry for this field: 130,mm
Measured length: 4.1,mm
